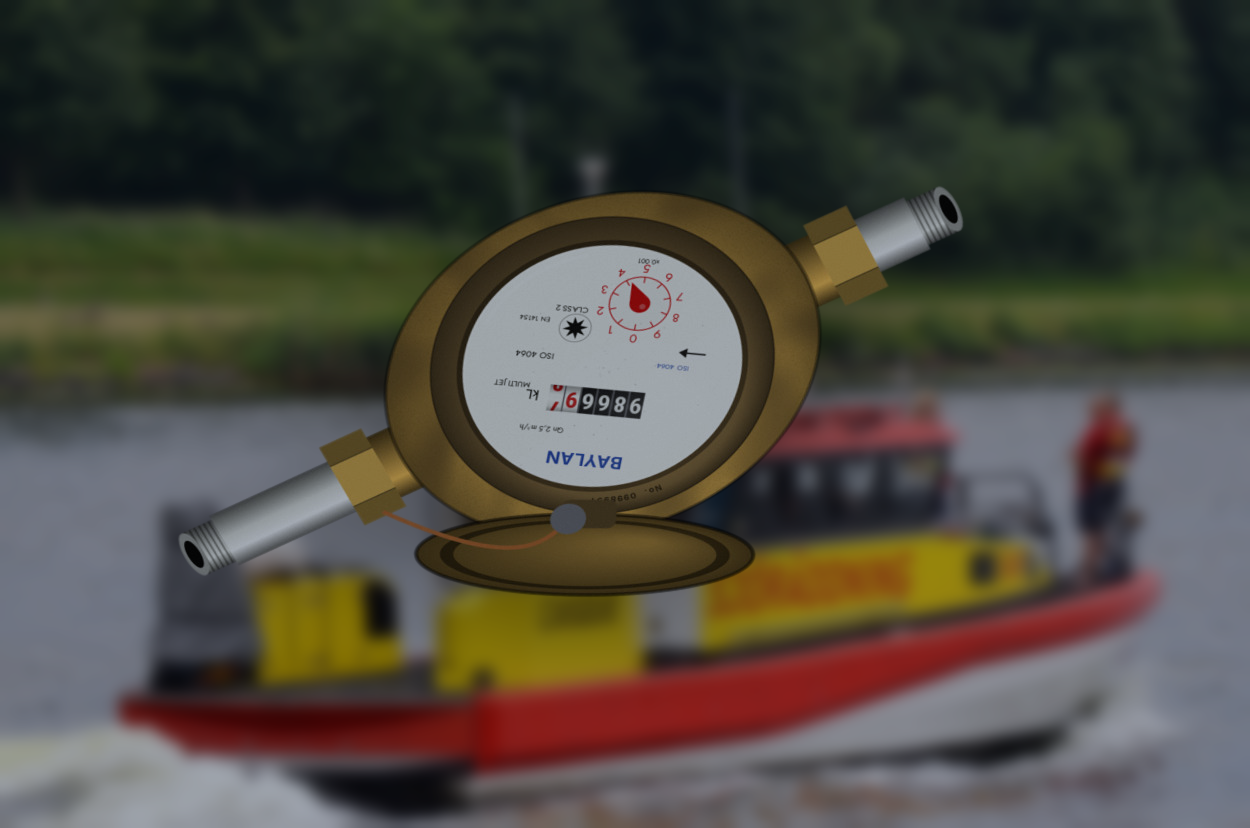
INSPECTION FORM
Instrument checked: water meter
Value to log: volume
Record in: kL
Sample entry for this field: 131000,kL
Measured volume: 9866.974,kL
